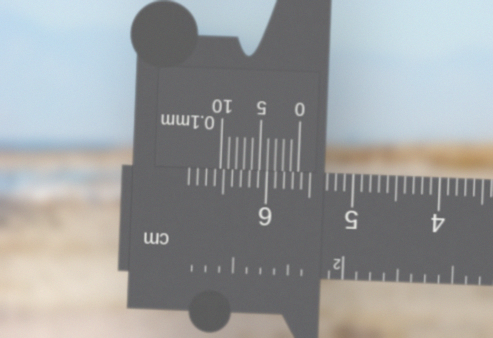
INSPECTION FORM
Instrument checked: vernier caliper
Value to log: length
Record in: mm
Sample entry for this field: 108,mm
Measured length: 56.4,mm
